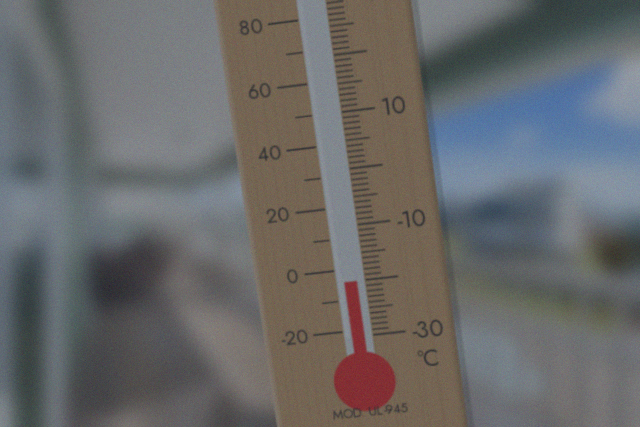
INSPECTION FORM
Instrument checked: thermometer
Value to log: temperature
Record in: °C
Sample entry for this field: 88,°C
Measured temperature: -20,°C
